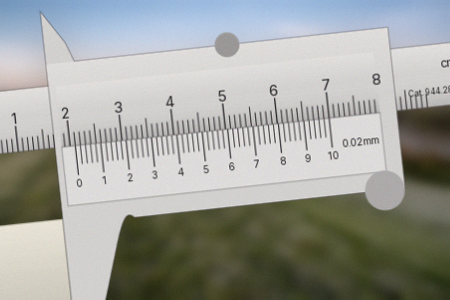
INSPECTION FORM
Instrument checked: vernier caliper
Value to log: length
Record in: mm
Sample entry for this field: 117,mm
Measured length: 21.0,mm
